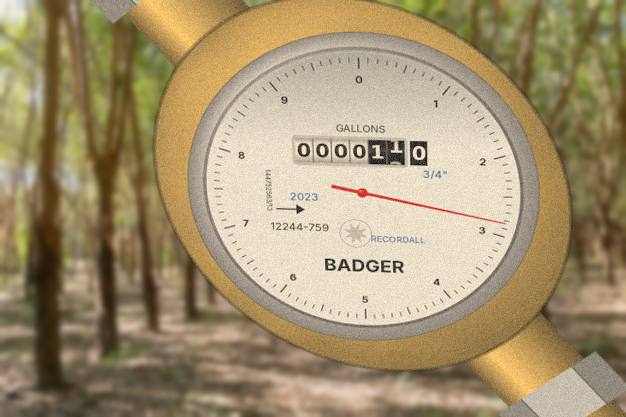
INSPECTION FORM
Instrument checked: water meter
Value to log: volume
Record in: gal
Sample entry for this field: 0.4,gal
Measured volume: 112.8,gal
